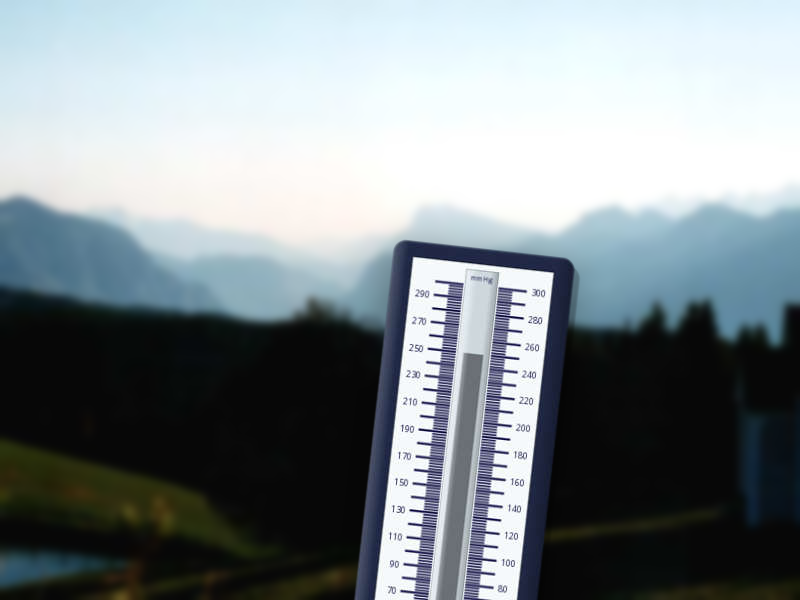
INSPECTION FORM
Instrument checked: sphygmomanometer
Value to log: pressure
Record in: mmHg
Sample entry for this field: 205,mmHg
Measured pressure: 250,mmHg
